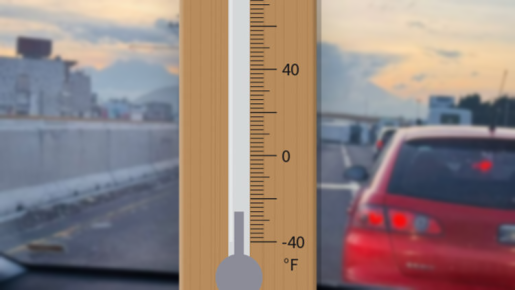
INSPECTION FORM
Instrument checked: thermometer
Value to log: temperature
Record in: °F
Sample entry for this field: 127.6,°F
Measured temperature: -26,°F
